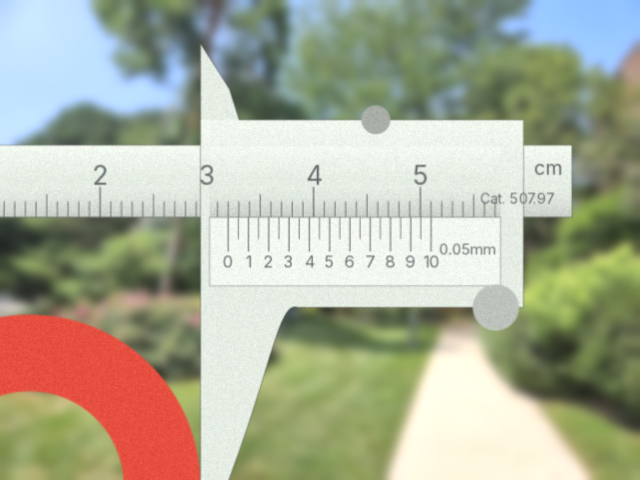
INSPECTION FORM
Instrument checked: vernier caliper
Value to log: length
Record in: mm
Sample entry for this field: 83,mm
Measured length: 32.0,mm
